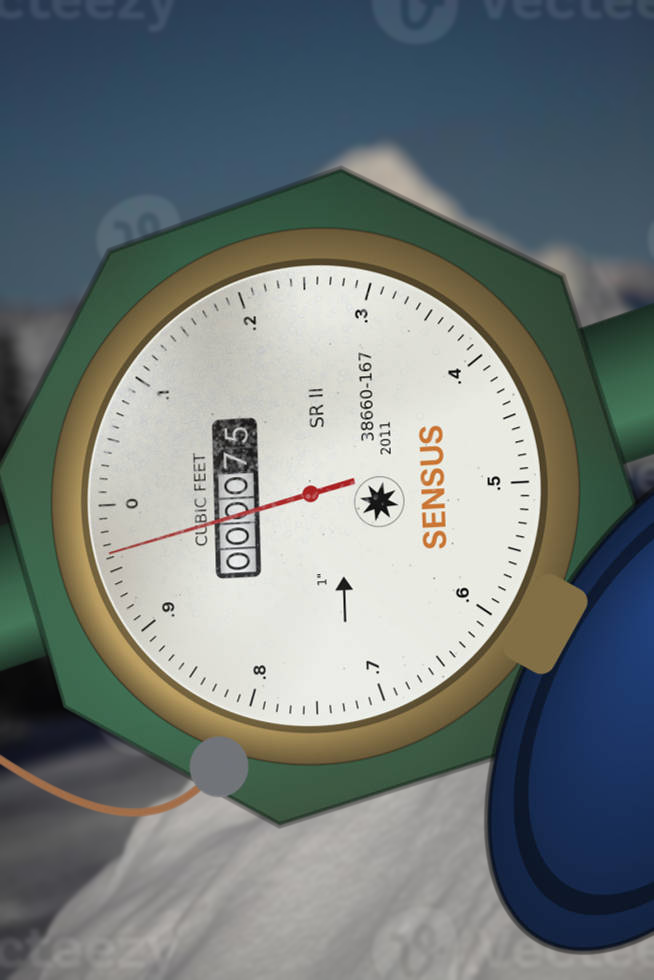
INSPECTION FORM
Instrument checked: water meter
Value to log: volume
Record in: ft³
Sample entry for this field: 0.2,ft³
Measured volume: 74.96,ft³
